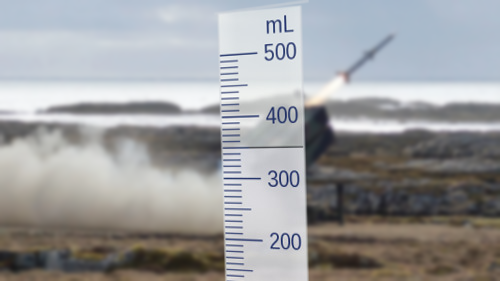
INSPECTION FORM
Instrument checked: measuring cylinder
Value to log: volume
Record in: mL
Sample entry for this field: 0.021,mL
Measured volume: 350,mL
